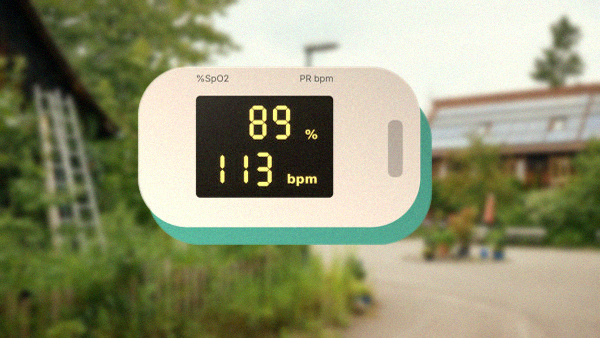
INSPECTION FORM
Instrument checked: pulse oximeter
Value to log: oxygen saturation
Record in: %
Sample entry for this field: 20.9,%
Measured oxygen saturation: 89,%
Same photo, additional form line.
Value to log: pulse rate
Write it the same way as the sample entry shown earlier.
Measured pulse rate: 113,bpm
